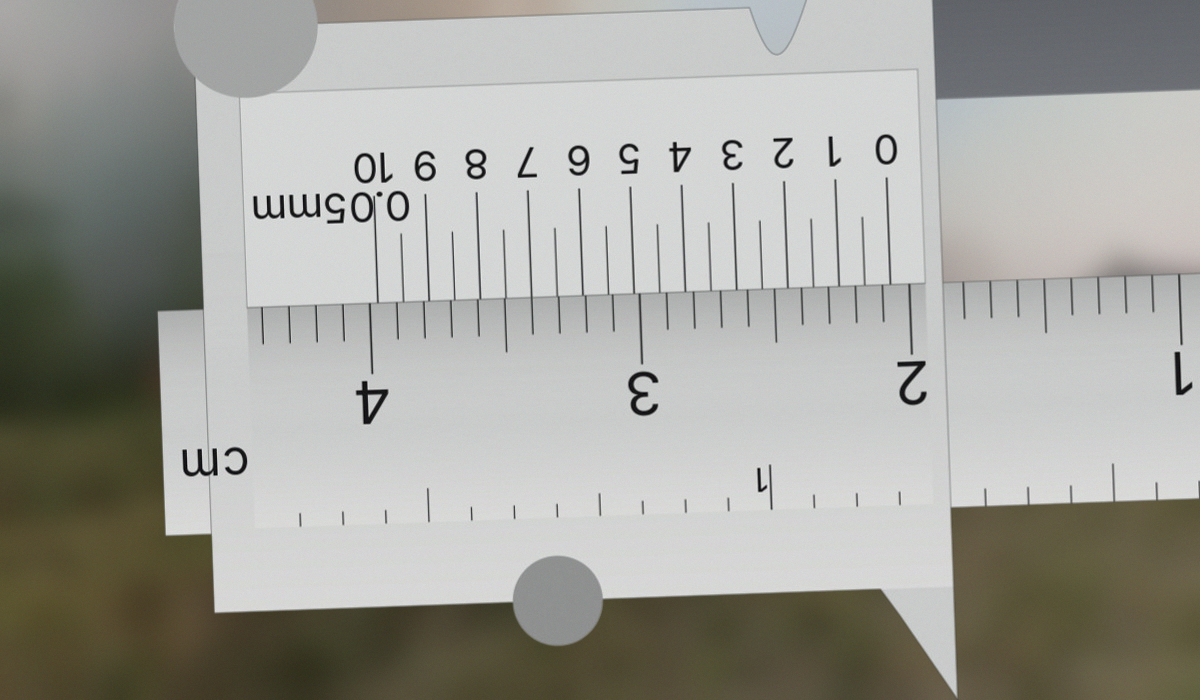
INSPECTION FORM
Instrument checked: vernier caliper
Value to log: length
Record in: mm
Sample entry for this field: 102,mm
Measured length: 20.70,mm
